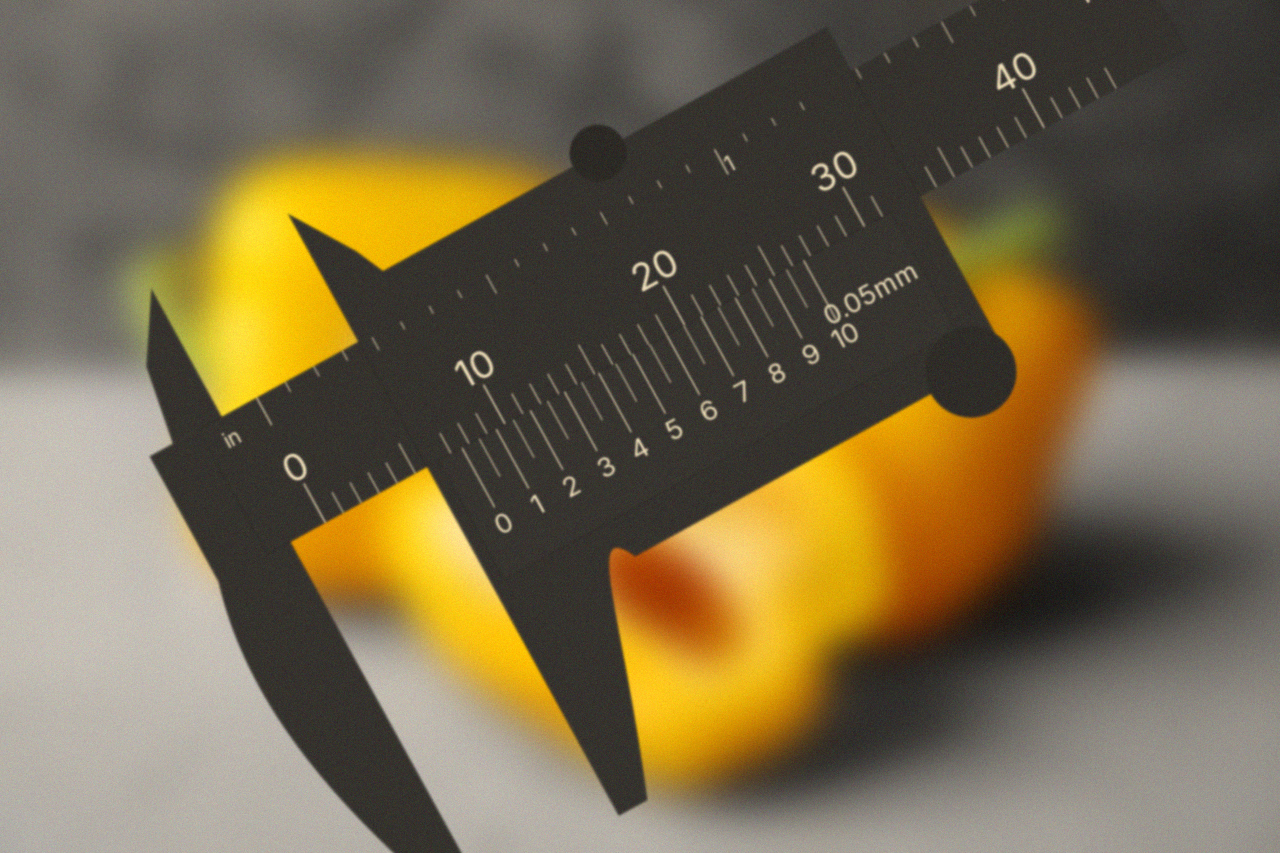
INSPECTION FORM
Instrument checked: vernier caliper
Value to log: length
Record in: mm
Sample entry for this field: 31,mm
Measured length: 7.6,mm
